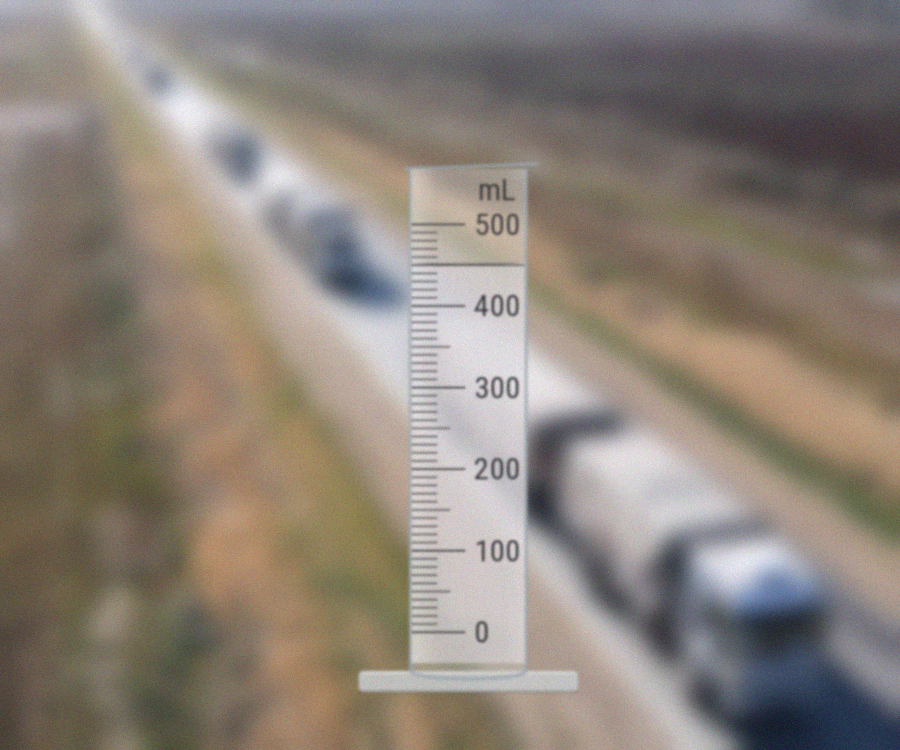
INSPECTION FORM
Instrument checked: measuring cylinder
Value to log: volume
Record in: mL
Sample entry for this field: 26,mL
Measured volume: 450,mL
